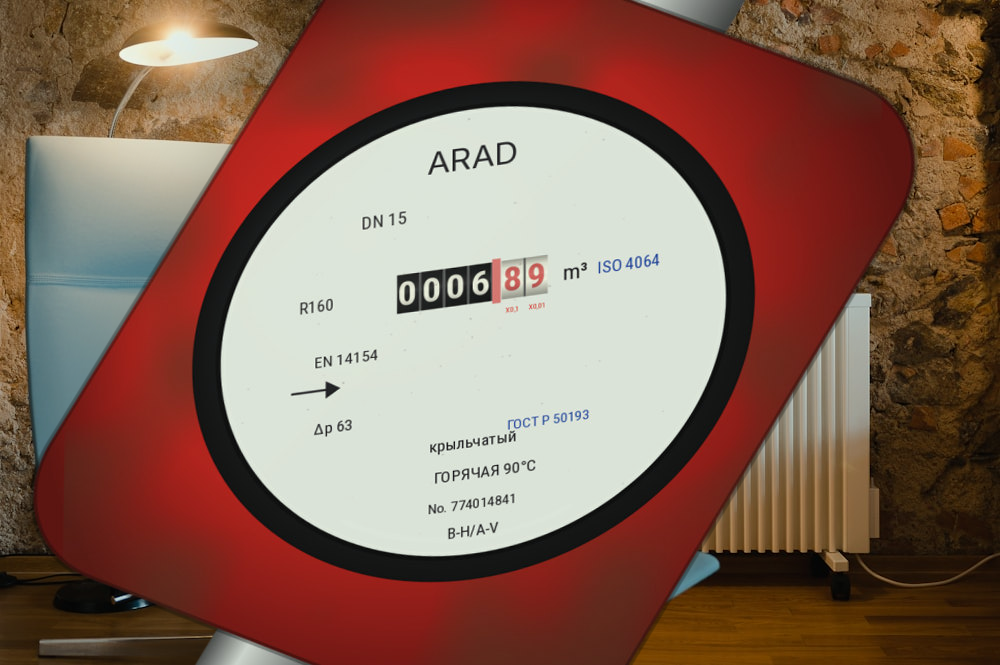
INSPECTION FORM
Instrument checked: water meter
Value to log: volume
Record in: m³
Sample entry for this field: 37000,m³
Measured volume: 6.89,m³
